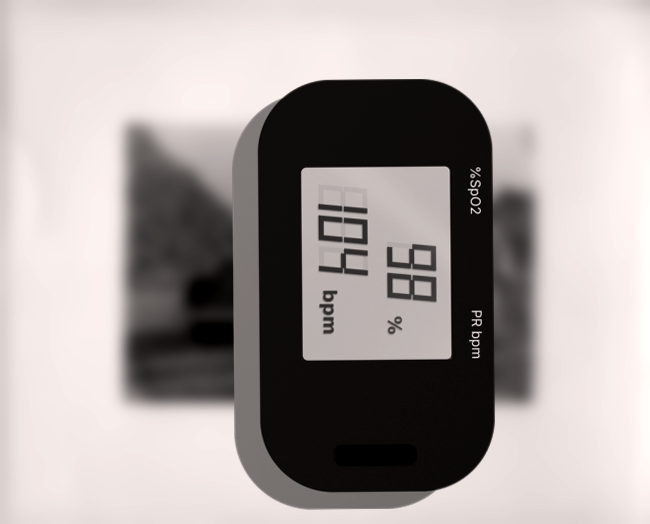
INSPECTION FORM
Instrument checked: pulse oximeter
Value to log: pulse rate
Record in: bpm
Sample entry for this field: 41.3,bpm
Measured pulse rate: 104,bpm
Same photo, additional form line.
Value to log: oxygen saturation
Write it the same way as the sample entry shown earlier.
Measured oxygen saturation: 98,%
